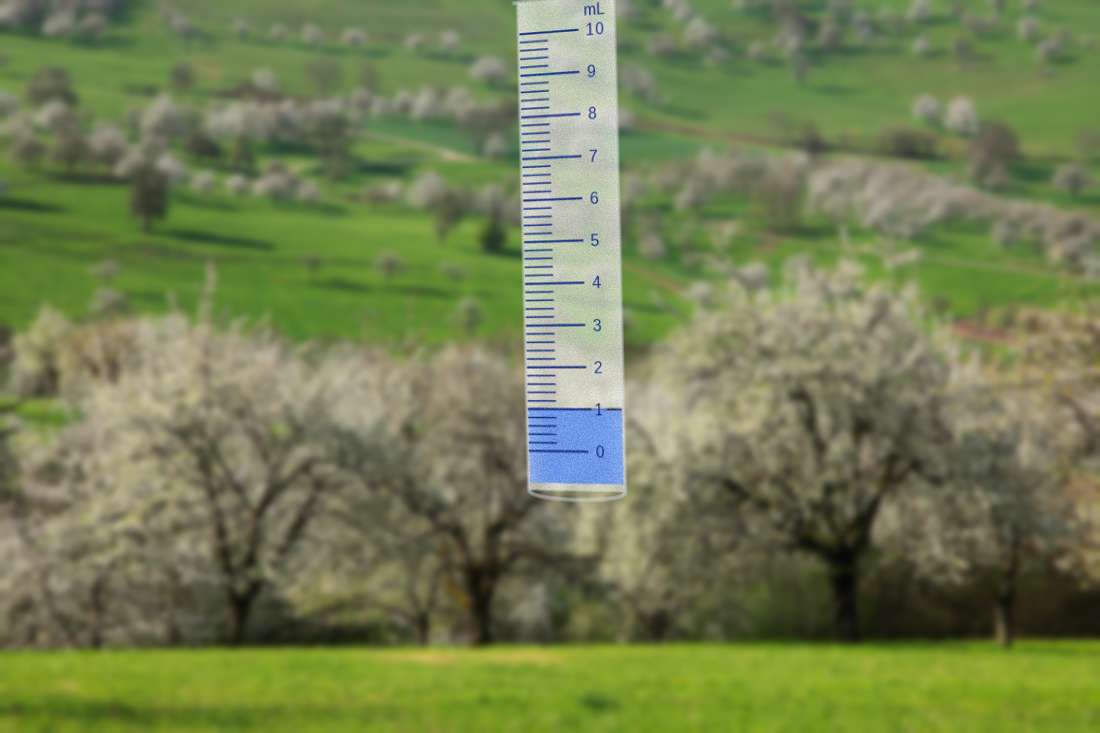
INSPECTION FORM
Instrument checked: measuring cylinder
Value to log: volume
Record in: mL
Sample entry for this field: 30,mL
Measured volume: 1,mL
